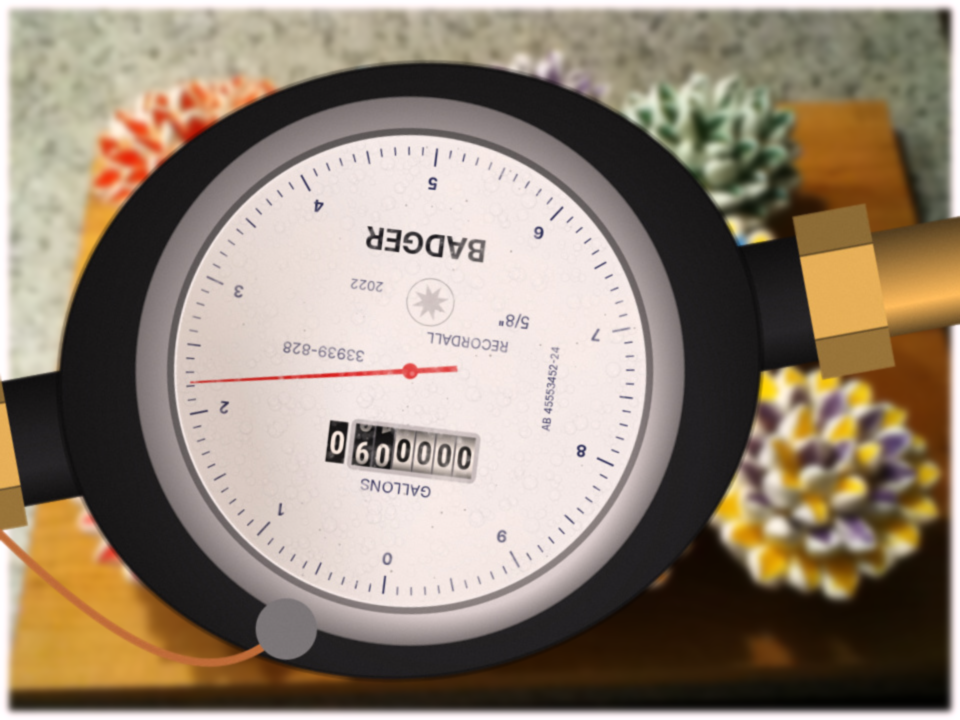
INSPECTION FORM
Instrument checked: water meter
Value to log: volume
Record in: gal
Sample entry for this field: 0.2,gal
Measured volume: 92.2,gal
